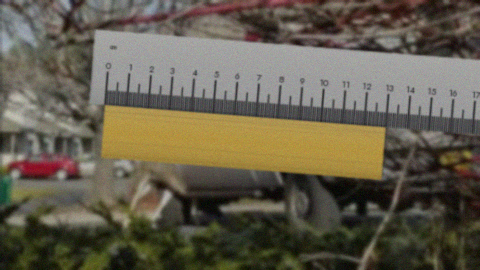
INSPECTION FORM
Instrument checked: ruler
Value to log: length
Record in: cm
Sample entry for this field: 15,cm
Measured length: 13,cm
